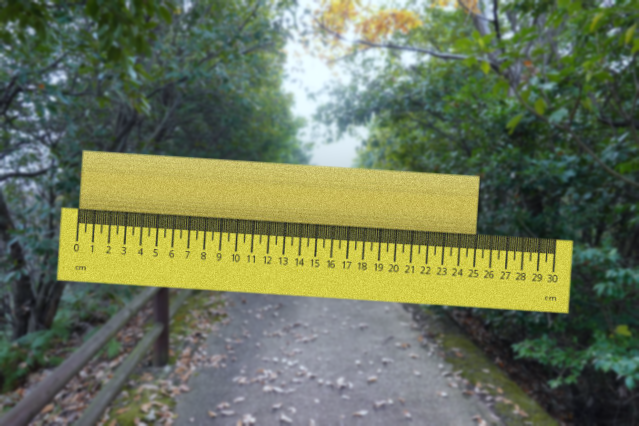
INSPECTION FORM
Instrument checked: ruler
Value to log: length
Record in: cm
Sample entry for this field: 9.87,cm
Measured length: 25,cm
